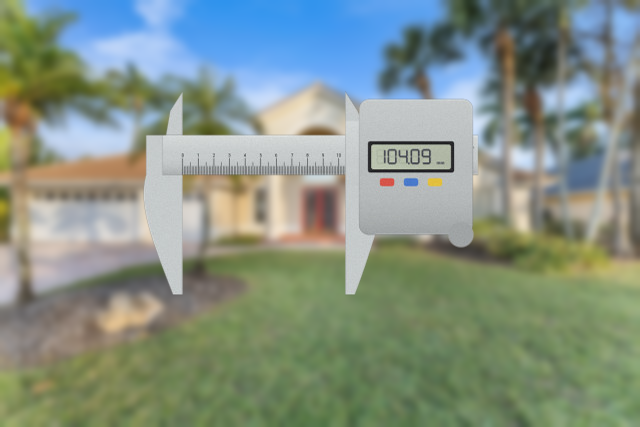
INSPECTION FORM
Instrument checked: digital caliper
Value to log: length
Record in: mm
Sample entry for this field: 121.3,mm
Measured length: 104.09,mm
